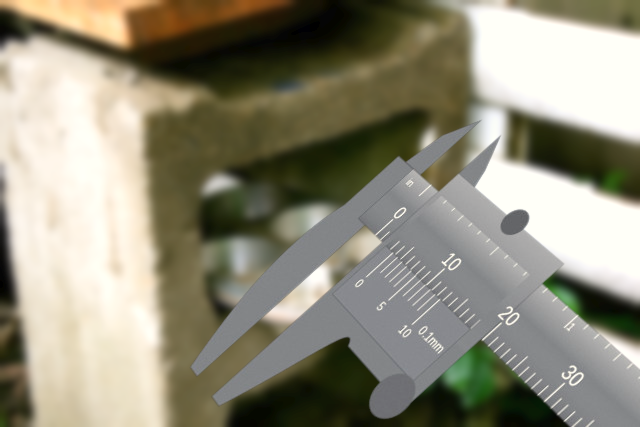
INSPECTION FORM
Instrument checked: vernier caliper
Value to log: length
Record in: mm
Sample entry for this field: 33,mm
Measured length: 3.6,mm
